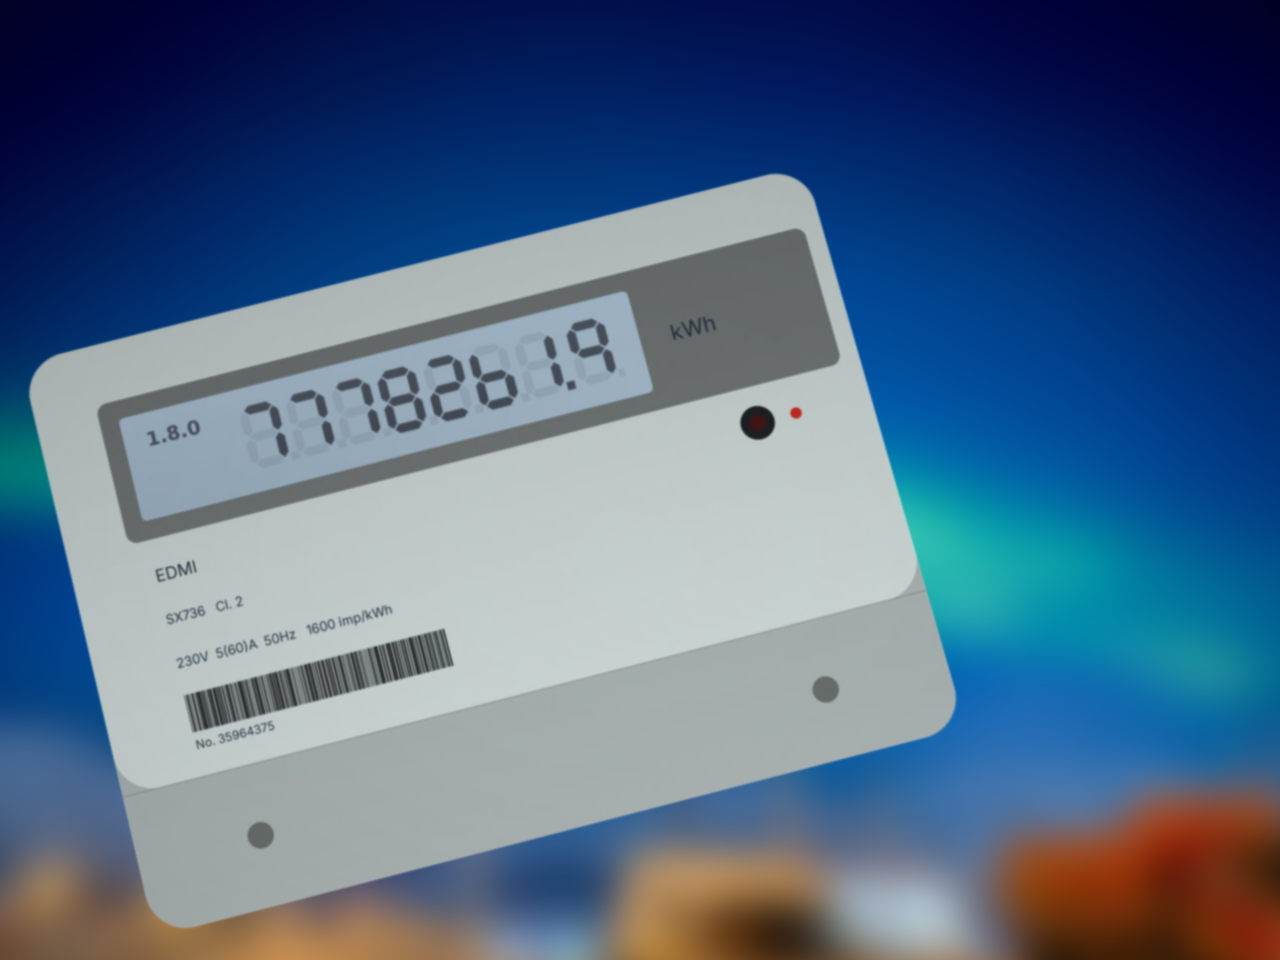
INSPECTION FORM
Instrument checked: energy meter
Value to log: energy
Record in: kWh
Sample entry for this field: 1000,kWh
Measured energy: 7778261.9,kWh
